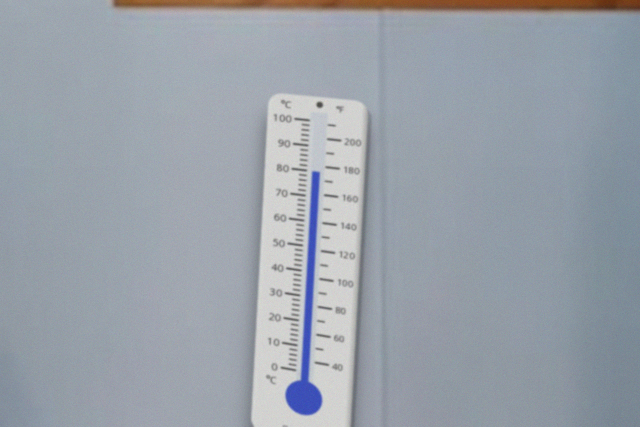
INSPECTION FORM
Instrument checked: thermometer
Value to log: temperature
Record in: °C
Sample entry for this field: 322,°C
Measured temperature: 80,°C
